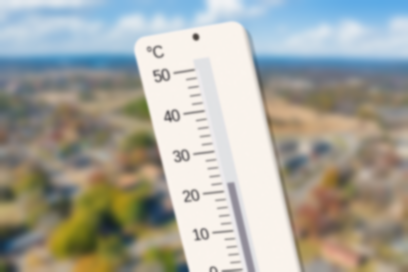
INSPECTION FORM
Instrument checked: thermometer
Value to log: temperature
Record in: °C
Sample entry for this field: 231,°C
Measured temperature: 22,°C
